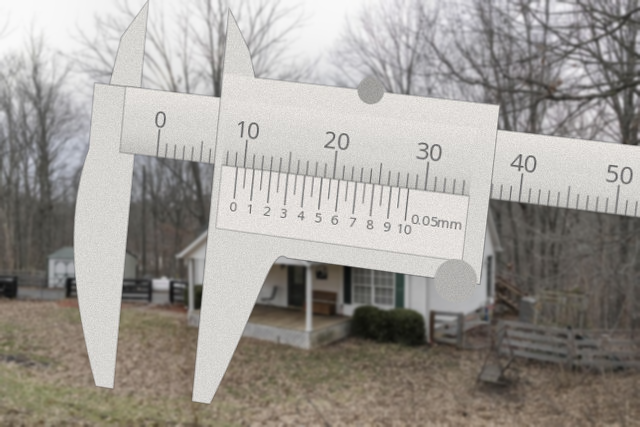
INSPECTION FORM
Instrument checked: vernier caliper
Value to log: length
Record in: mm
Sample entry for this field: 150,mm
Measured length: 9.2,mm
